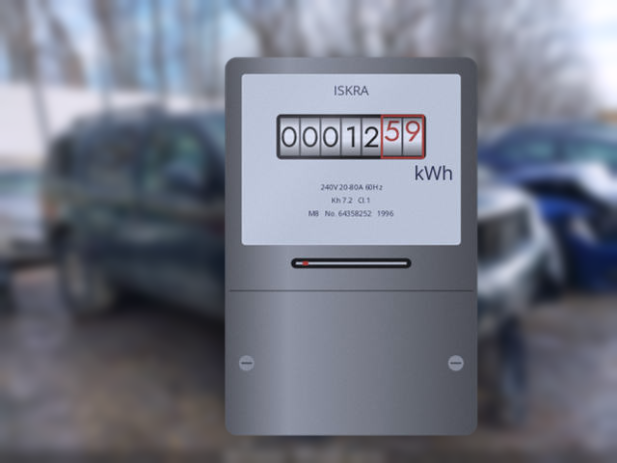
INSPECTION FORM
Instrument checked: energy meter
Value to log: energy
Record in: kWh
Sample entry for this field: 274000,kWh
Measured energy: 12.59,kWh
